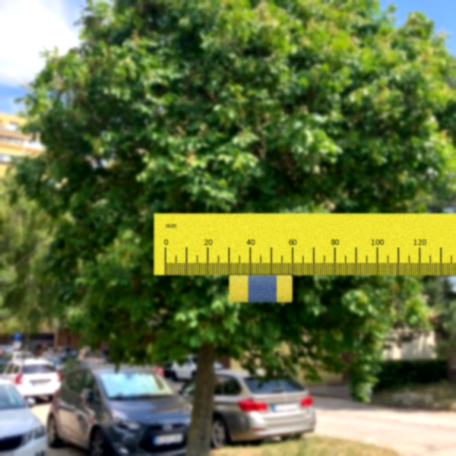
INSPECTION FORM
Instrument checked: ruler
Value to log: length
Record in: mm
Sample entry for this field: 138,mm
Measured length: 30,mm
